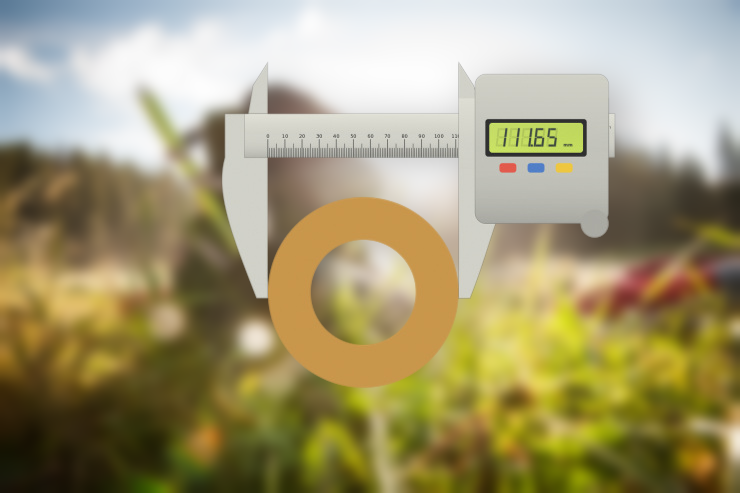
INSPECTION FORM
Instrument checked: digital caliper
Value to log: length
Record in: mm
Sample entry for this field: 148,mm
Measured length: 111.65,mm
